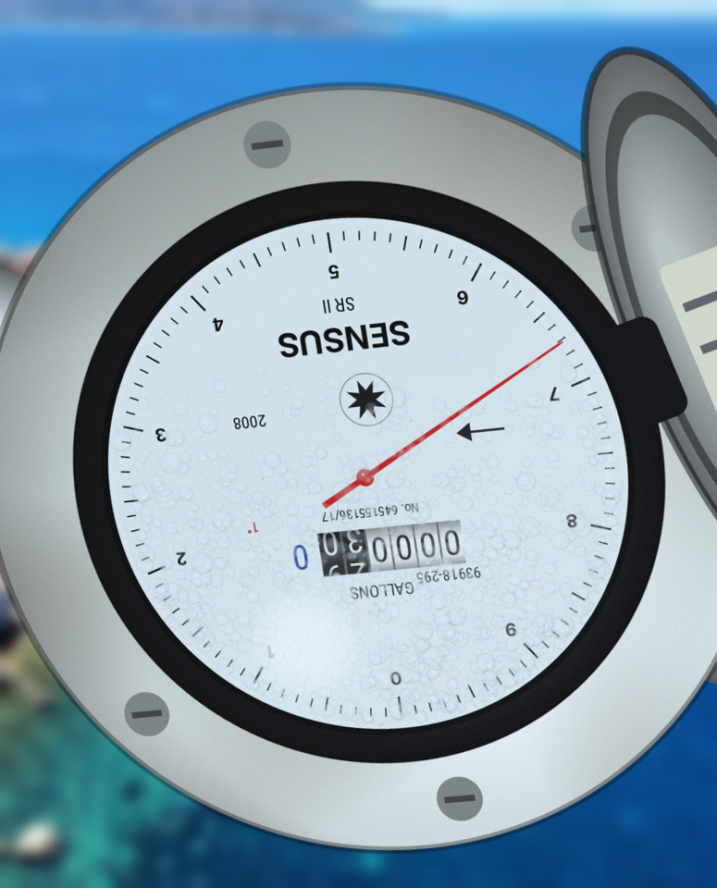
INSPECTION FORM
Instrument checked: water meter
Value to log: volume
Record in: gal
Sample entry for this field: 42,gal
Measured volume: 296.7,gal
